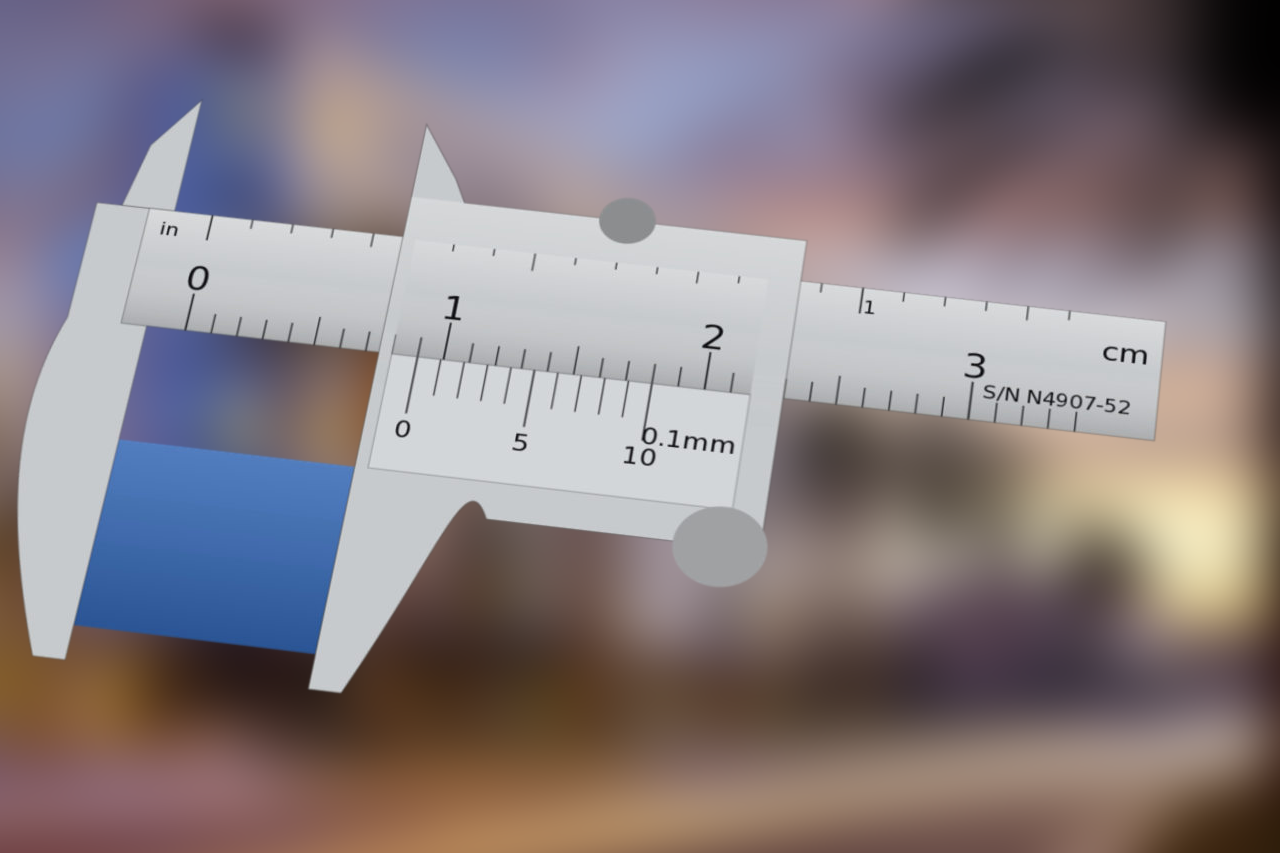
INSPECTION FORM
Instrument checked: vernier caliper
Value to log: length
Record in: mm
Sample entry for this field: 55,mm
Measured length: 9.0,mm
